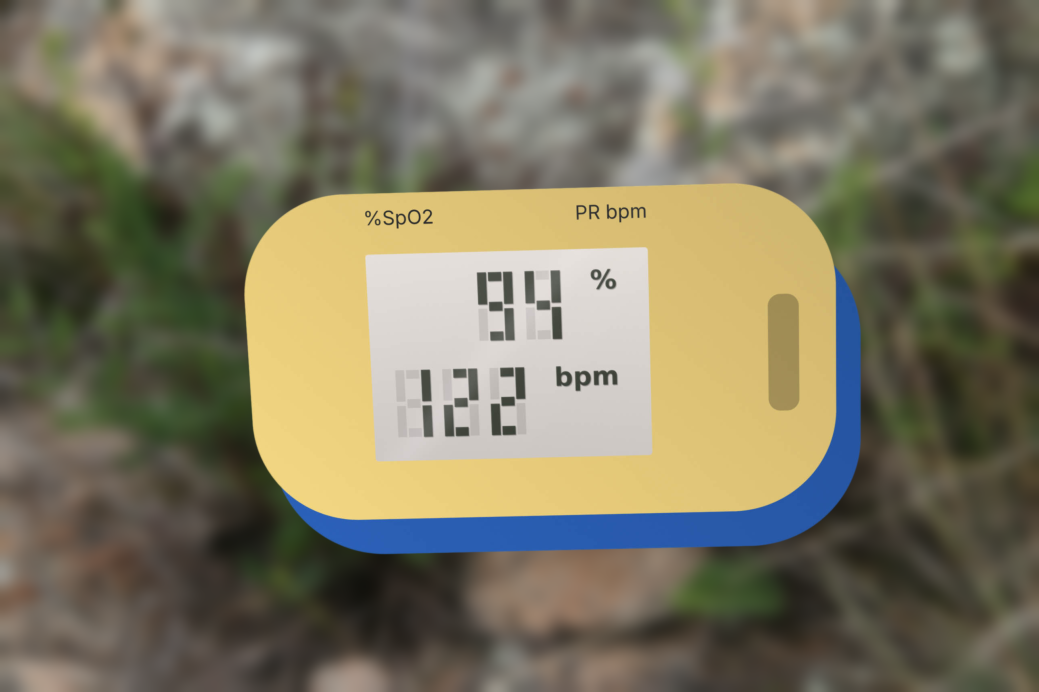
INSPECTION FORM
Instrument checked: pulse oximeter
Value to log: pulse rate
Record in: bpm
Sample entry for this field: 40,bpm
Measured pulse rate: 122,bpm
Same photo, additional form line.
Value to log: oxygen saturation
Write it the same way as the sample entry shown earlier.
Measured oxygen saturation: 94,%
